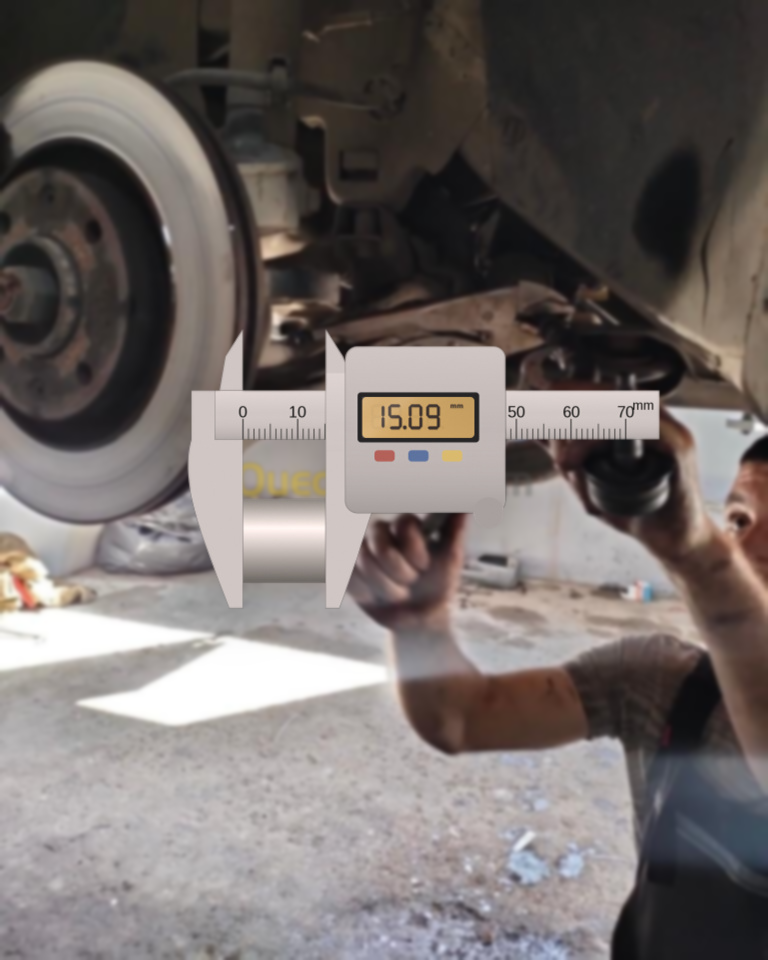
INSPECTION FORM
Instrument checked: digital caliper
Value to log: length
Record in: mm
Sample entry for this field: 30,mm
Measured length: 15.09,mm
